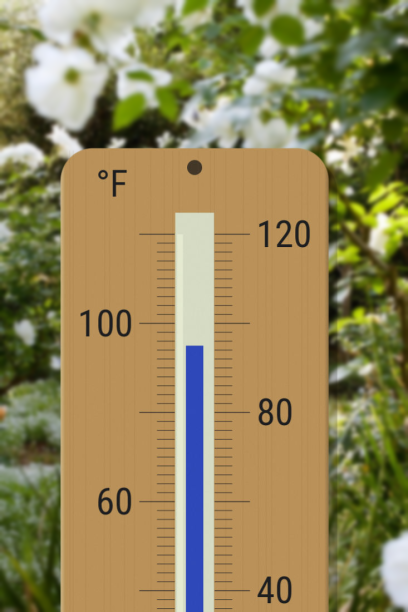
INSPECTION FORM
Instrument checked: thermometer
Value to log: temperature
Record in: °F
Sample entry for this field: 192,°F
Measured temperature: 95,°F
